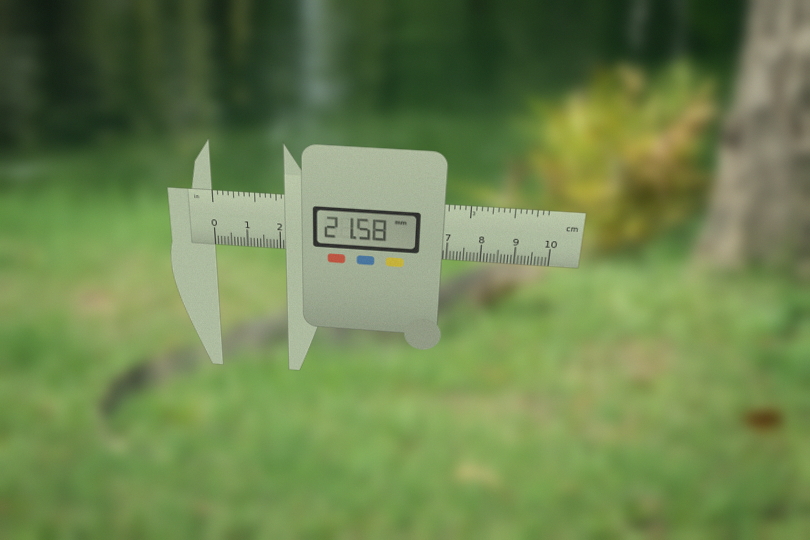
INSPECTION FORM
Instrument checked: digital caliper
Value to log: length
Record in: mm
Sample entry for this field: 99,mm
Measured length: 21.58,mm
